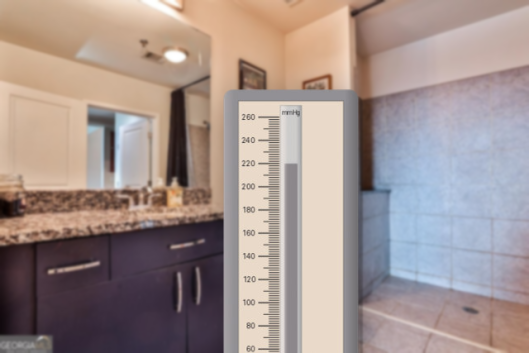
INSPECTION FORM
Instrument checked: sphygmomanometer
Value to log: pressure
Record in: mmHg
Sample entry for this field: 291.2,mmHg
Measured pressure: 220,mmHg
